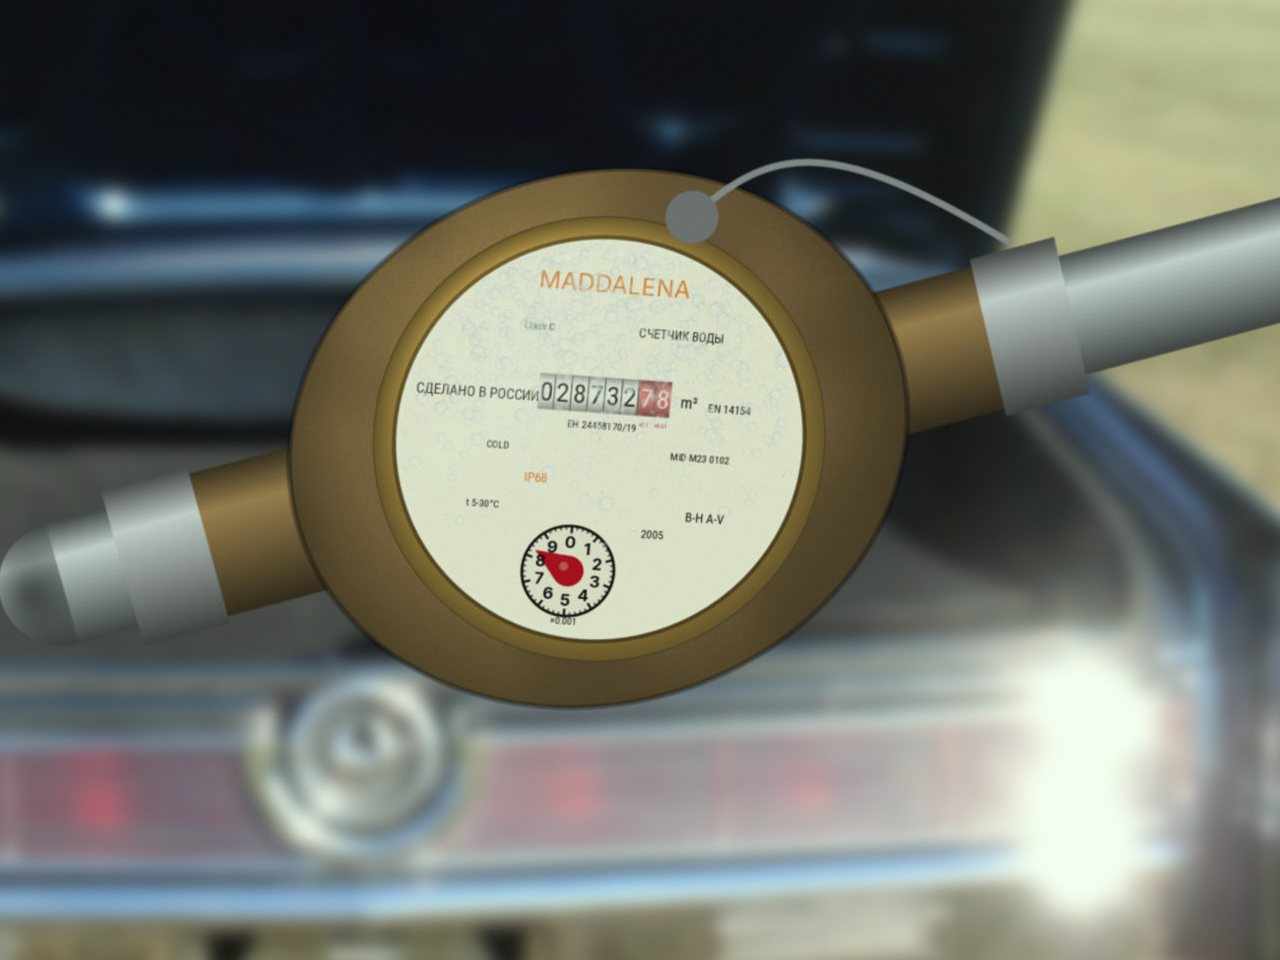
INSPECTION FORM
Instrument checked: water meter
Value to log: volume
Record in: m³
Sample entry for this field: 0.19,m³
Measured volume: 28732.788,m³
